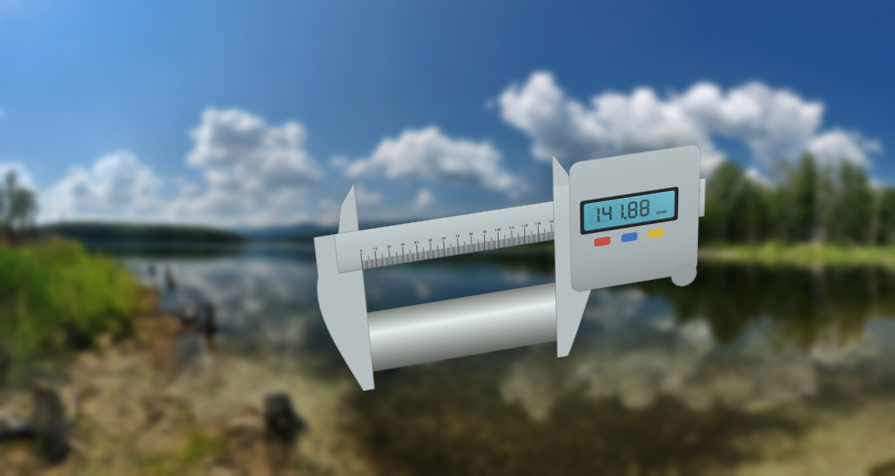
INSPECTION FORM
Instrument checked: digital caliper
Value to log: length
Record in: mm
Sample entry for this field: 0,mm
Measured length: 141.88,mm
